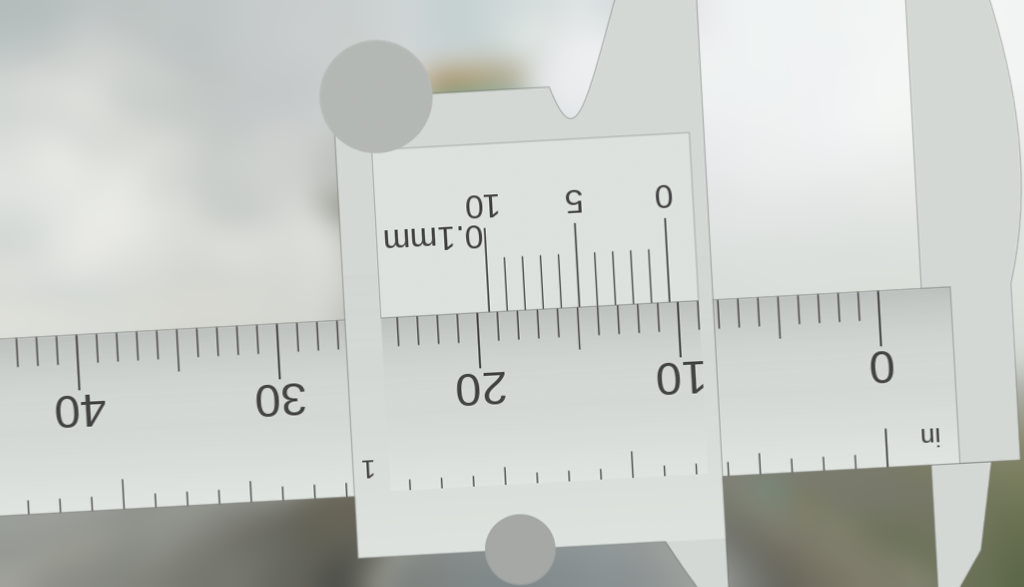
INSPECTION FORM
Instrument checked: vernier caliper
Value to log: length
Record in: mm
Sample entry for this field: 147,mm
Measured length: 10.4,mm
